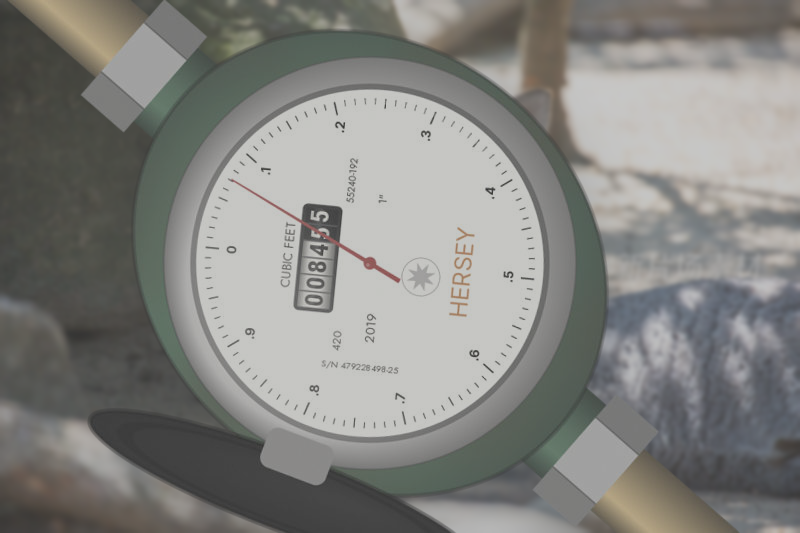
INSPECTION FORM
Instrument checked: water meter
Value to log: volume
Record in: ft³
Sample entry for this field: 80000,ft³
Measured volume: 8455.07,ft³
